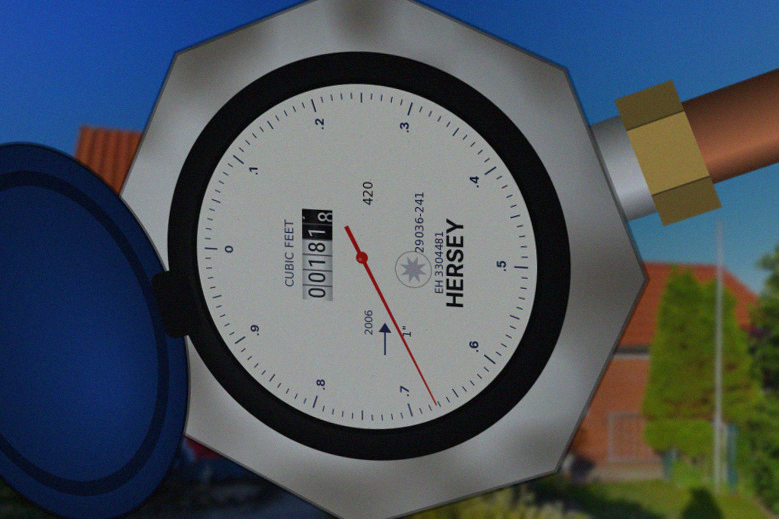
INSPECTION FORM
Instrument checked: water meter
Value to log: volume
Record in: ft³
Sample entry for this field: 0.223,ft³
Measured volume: 1817.67,ft³
